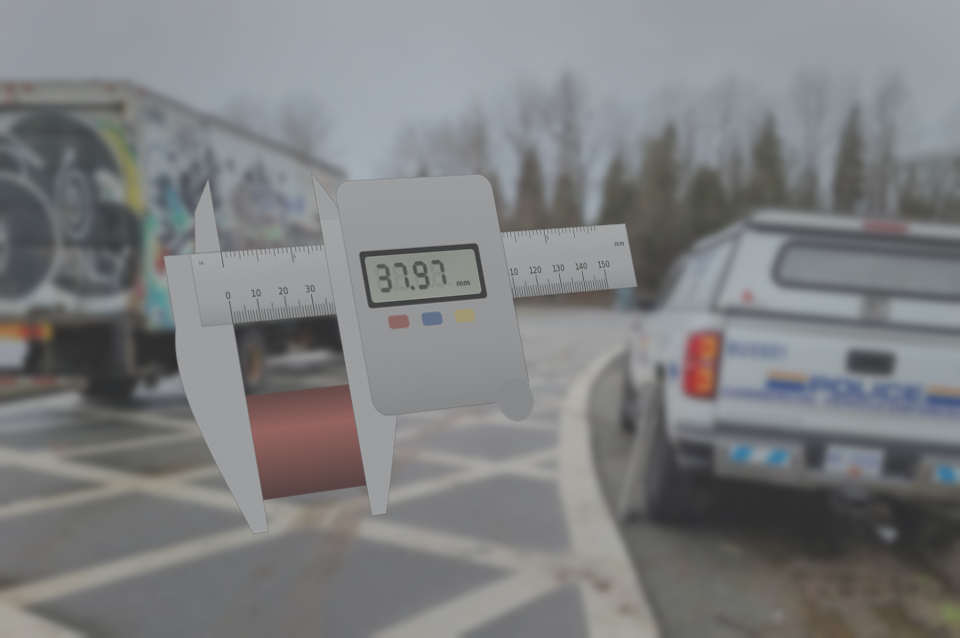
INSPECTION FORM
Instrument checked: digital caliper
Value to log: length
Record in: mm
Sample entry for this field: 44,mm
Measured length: 37.97,mm
